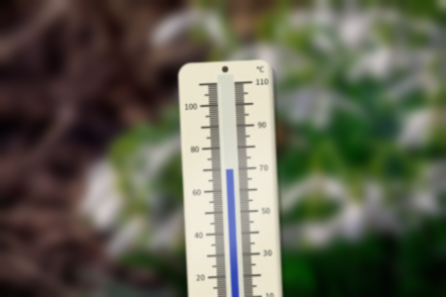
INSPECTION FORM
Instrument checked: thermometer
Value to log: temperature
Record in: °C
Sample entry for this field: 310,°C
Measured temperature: 70,°C
